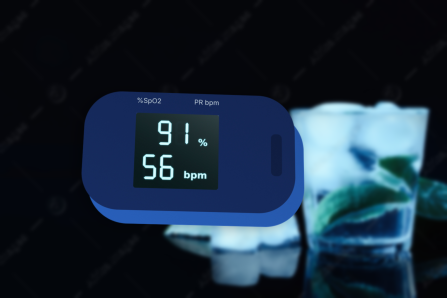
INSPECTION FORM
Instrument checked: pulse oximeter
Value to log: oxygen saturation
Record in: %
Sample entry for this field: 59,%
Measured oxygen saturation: 91,%
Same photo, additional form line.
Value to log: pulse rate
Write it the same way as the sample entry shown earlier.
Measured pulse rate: 56,bpm
